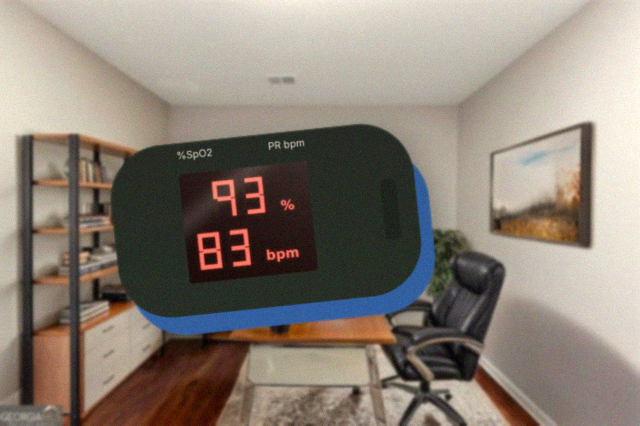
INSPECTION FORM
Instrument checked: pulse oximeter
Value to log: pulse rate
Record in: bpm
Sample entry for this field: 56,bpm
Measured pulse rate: 83,bpm
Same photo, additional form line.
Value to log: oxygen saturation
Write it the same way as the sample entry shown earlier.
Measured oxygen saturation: 93,%
